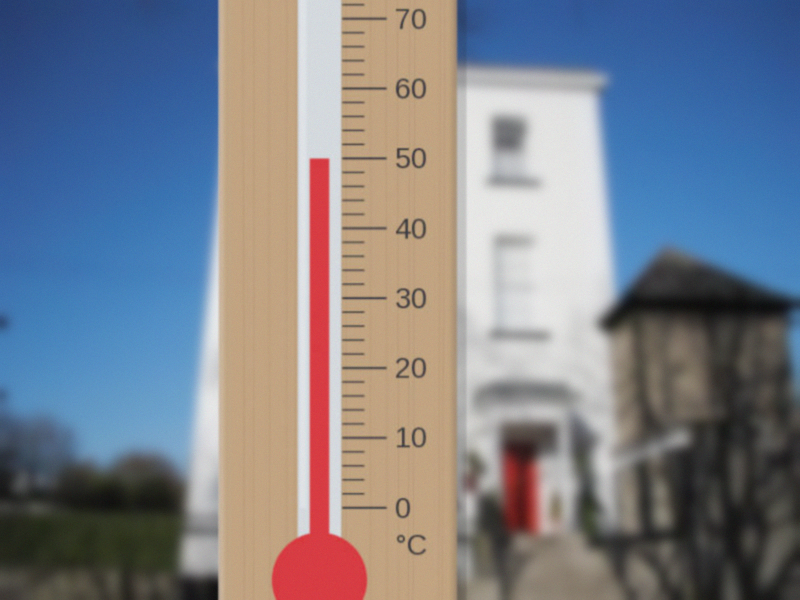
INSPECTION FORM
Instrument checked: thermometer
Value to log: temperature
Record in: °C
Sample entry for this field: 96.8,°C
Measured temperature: 50,°C
